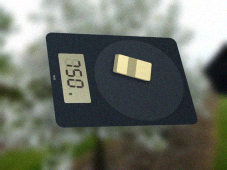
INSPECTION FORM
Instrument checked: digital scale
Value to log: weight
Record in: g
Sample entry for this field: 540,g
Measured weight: 750,g
